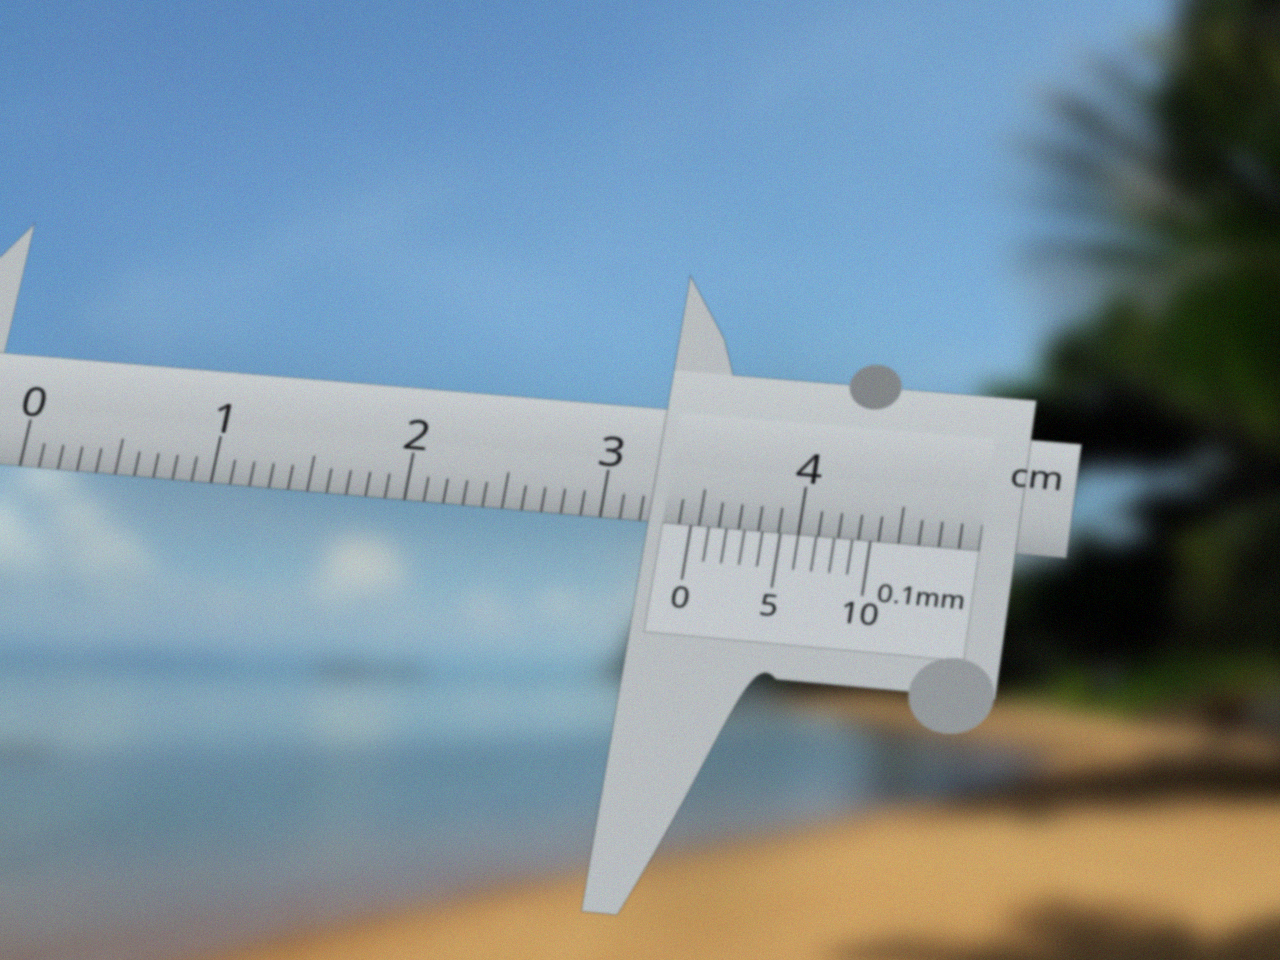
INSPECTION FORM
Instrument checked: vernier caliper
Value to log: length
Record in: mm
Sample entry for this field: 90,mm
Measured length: 34.6,mm
